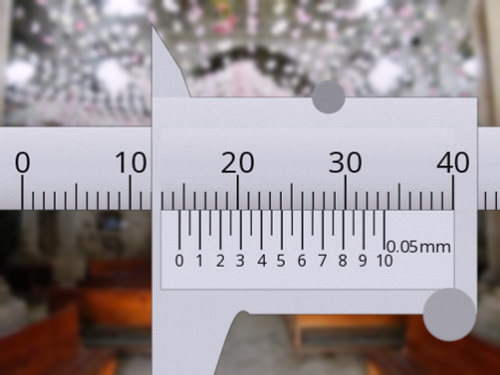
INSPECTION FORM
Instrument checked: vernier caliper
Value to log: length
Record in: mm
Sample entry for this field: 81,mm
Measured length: 14.6,mm
